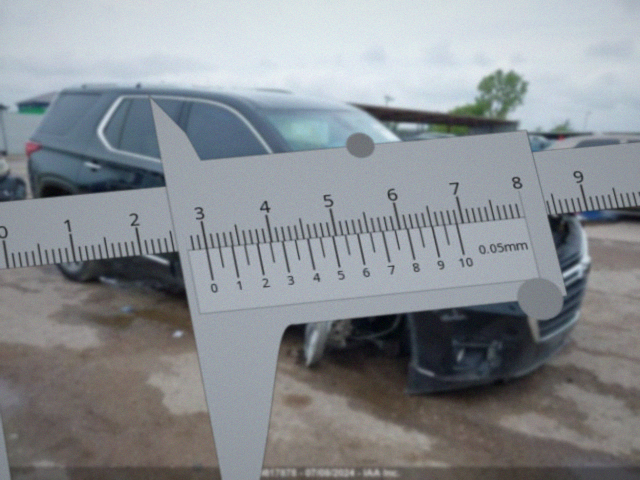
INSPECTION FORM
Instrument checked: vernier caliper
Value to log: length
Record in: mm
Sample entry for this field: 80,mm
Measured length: 30.0,mm
